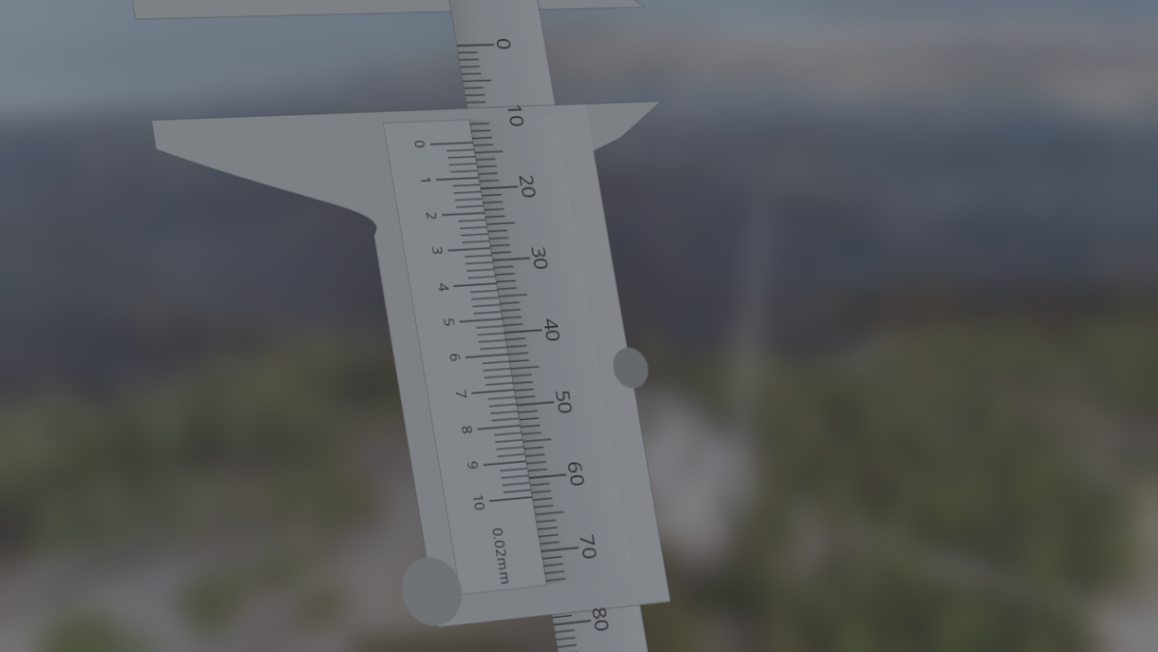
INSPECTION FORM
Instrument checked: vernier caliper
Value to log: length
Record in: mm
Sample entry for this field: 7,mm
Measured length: 13.6,mm
